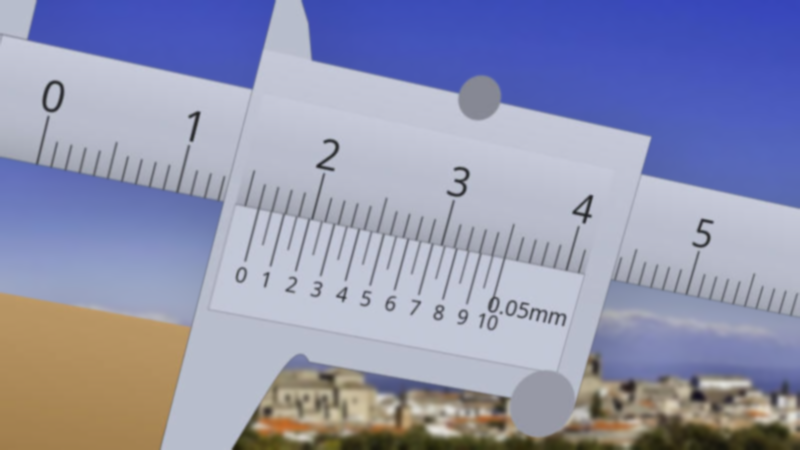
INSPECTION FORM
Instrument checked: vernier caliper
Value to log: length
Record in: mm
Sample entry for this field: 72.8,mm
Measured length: 16.0,mm
